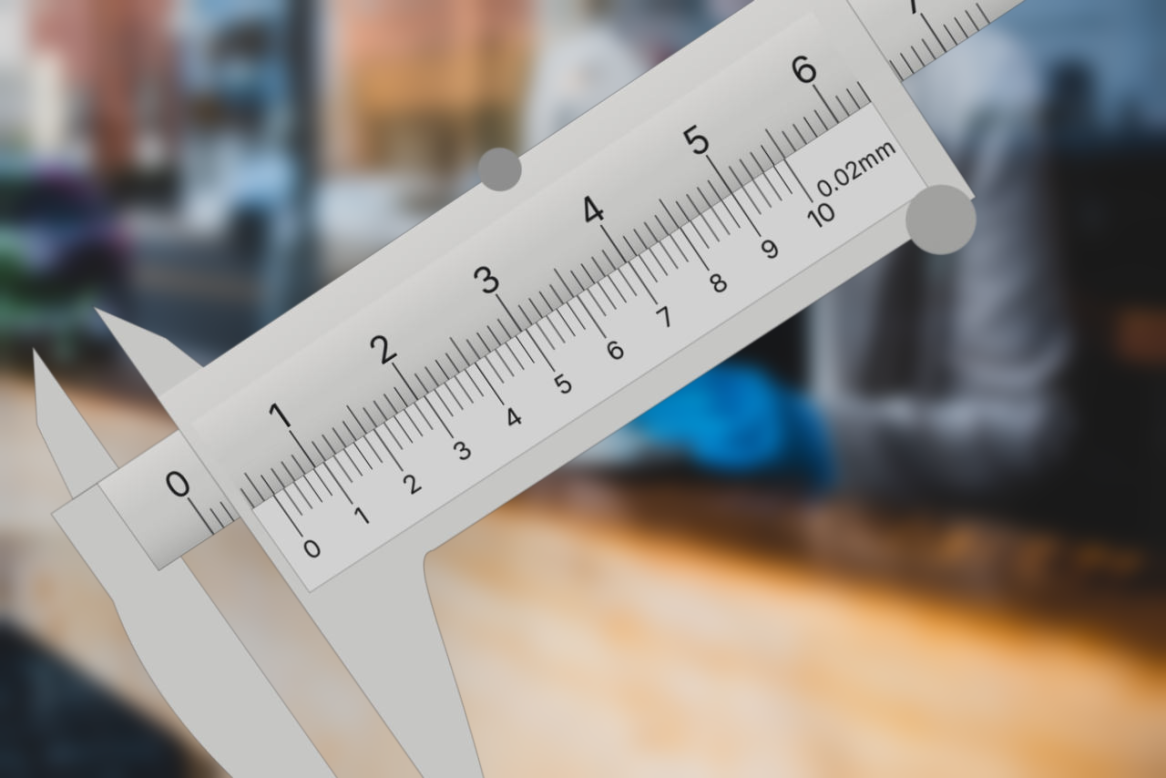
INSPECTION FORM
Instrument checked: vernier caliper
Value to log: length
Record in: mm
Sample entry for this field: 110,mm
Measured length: 5.9,mm
